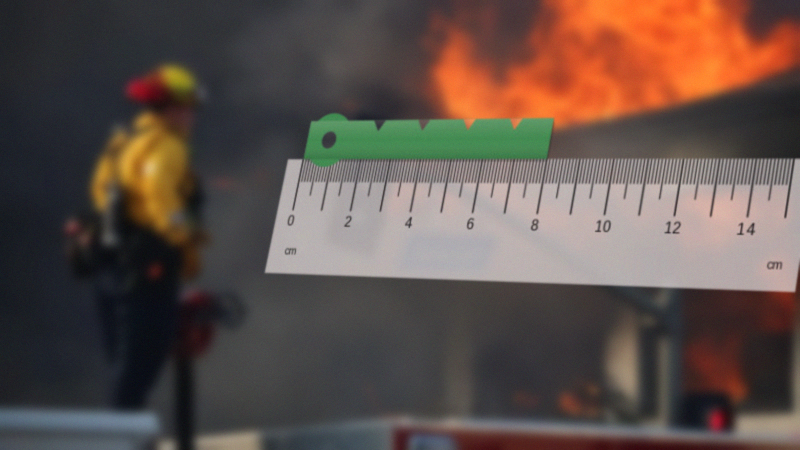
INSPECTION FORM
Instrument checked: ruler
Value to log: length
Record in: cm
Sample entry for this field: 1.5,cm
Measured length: 8,cm
